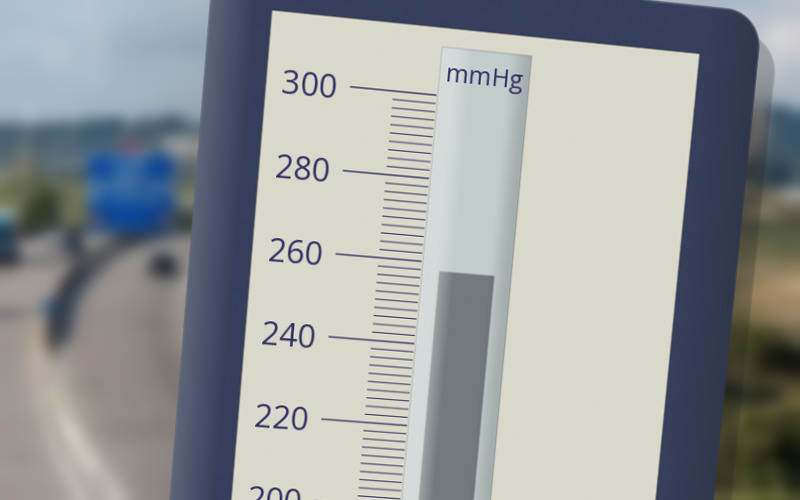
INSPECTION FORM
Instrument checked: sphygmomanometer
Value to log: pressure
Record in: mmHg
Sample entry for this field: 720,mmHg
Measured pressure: 258,mmHg
